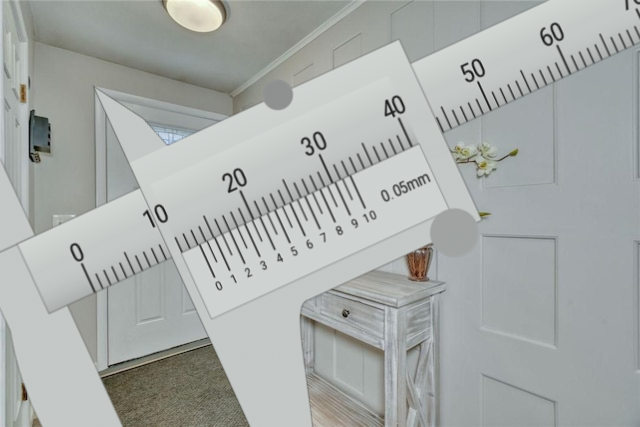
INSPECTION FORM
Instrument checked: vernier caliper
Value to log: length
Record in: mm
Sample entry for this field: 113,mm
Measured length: 13.2,mm
